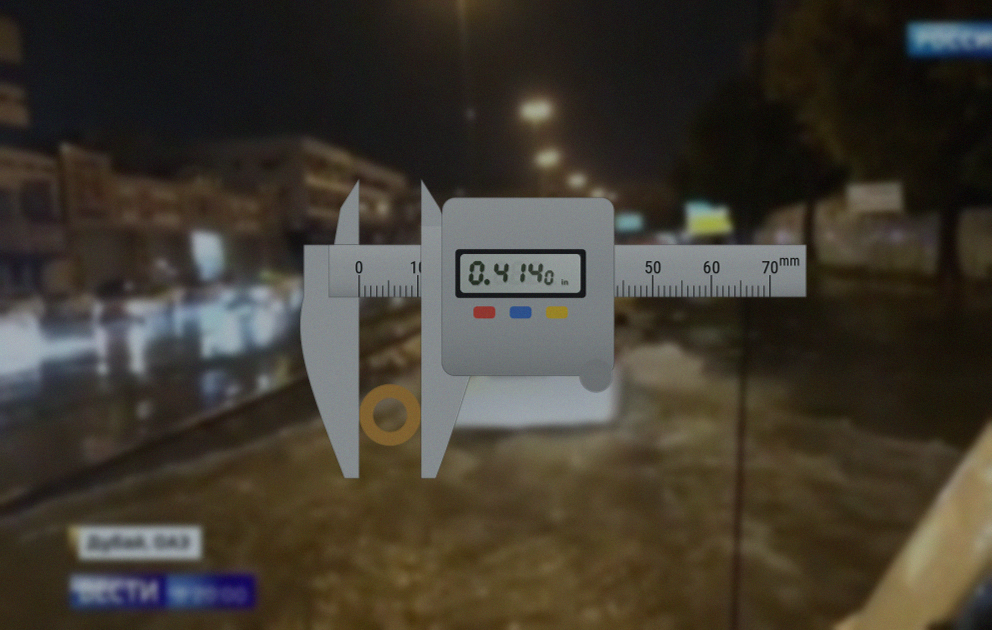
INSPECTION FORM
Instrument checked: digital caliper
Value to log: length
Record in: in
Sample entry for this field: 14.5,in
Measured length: 0.4140,in
